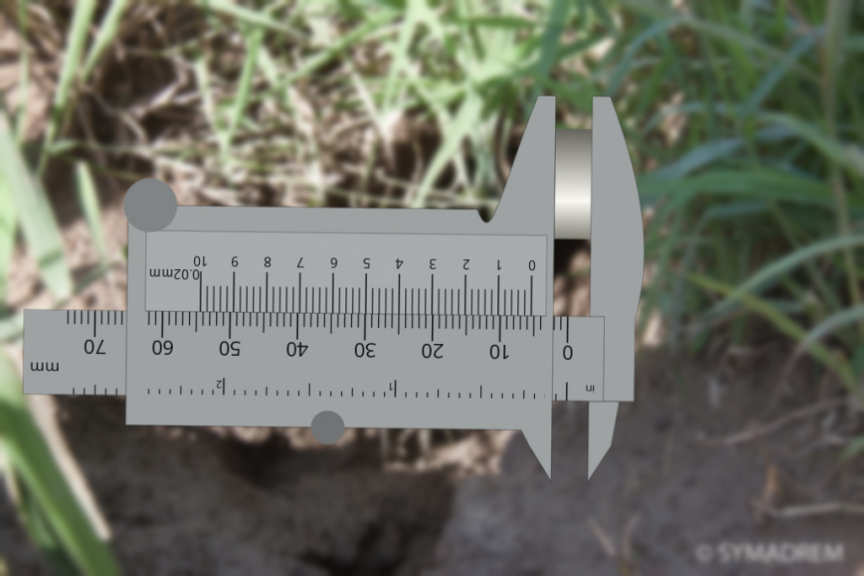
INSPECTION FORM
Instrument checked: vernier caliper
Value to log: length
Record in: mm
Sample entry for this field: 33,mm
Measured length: 5.4,mm
